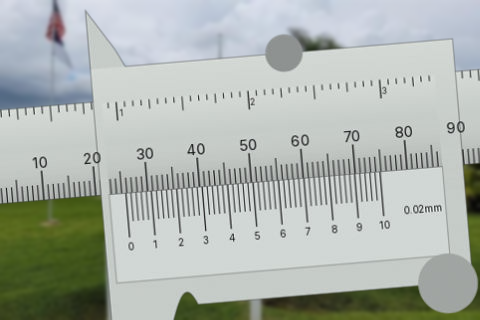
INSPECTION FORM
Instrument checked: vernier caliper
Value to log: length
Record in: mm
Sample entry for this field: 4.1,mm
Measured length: 25.8,mm
